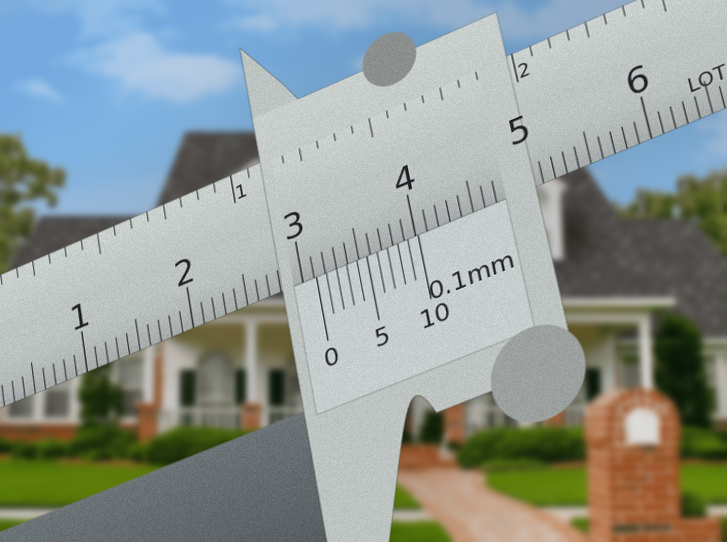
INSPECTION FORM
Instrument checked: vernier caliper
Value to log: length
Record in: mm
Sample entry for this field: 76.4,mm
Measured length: 31.2,mm
